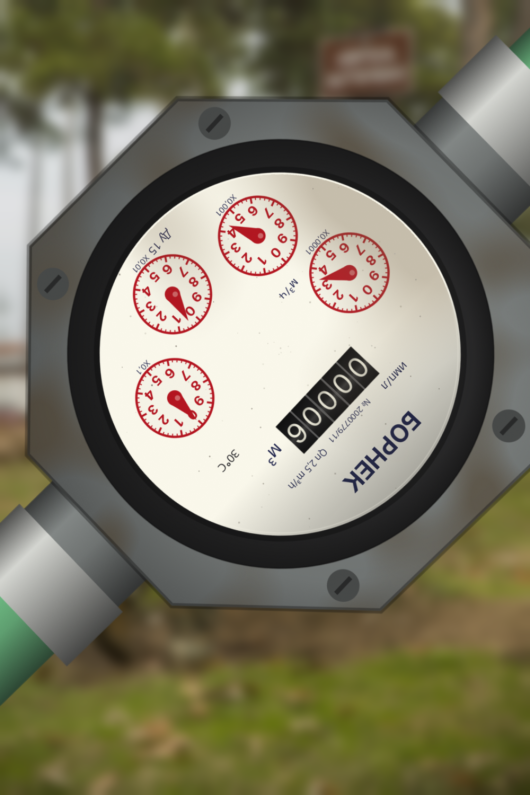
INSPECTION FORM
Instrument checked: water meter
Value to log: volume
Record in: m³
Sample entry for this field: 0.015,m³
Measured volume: 6.0043,m³
